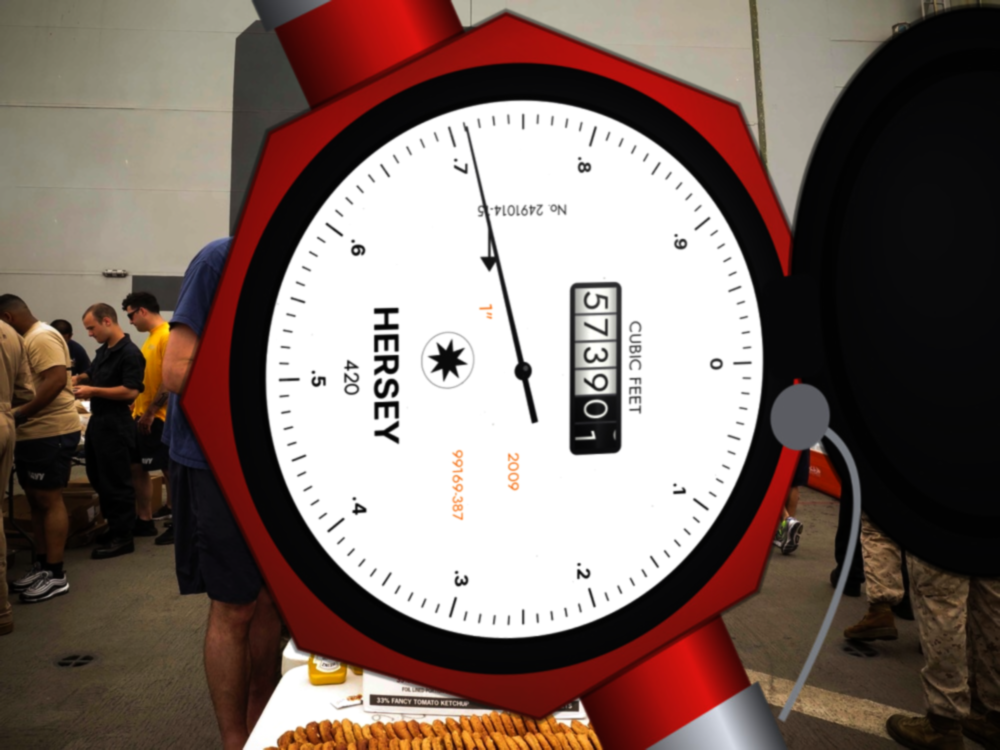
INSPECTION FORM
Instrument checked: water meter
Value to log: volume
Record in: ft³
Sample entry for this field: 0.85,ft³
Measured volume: 573900.71,ft³
